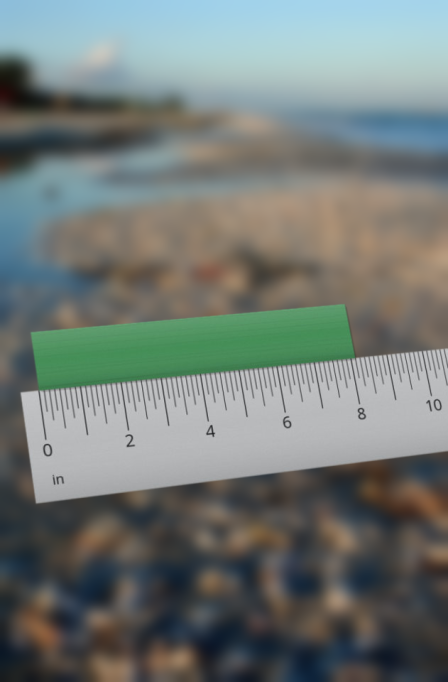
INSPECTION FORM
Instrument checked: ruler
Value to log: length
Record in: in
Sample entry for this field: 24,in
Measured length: 8.125,in
